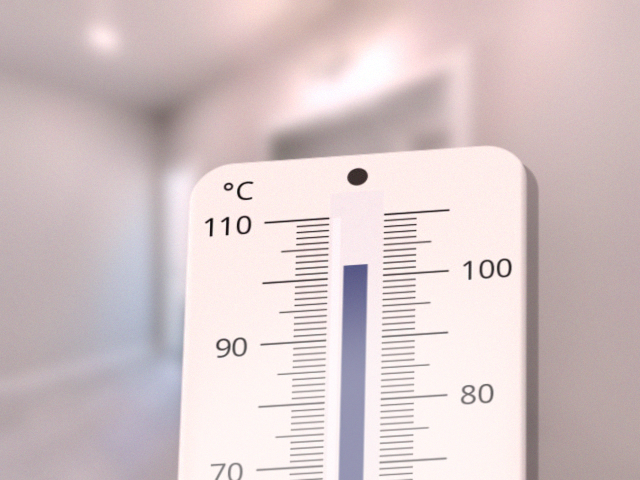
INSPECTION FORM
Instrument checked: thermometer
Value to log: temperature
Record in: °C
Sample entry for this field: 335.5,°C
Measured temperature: 102,°C
